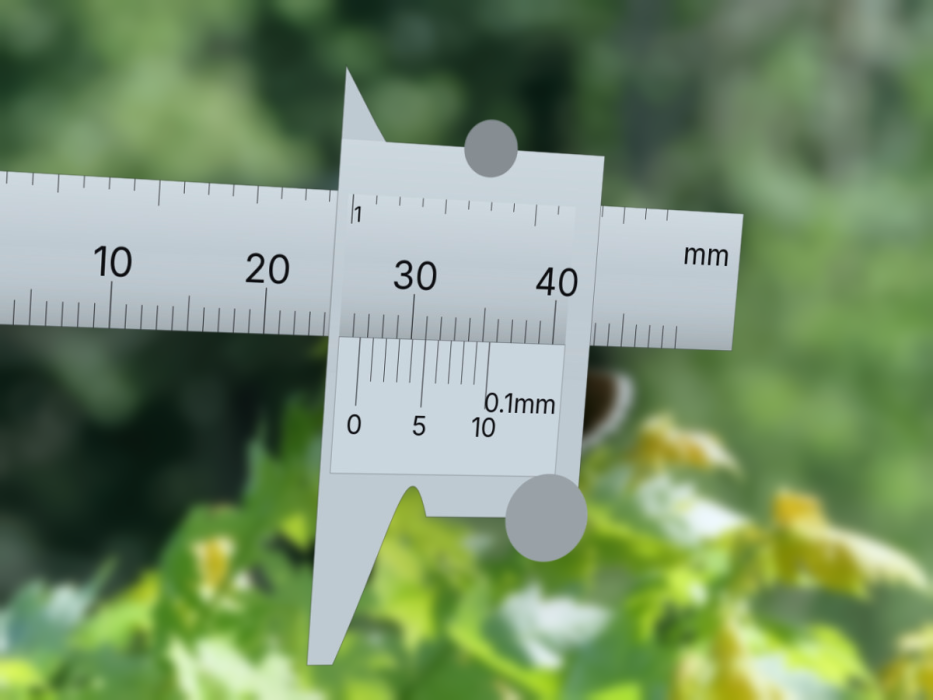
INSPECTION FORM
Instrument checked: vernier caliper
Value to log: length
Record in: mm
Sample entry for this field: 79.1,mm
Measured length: 26.5,mm
